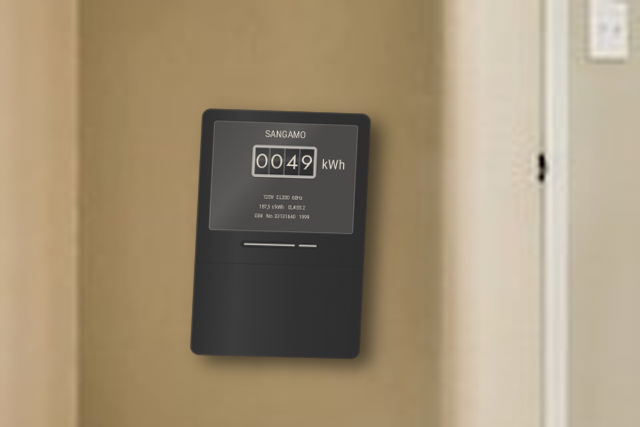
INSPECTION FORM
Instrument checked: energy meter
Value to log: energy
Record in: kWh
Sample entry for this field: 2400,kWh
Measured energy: 49,kWh
